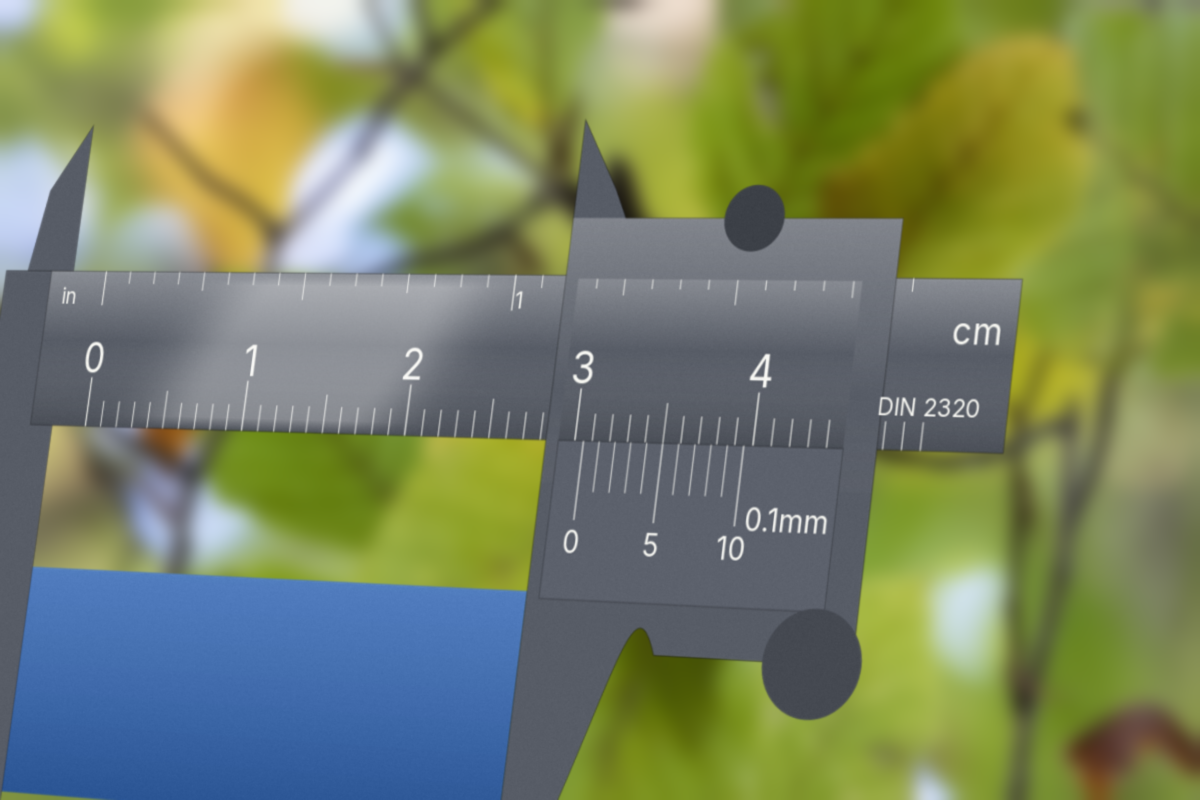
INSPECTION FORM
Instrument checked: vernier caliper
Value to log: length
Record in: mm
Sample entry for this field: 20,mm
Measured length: 30.5,mm
